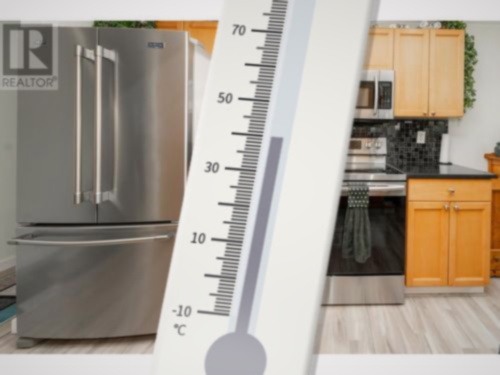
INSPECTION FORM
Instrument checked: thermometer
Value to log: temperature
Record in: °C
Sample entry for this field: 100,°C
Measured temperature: 40,°C
